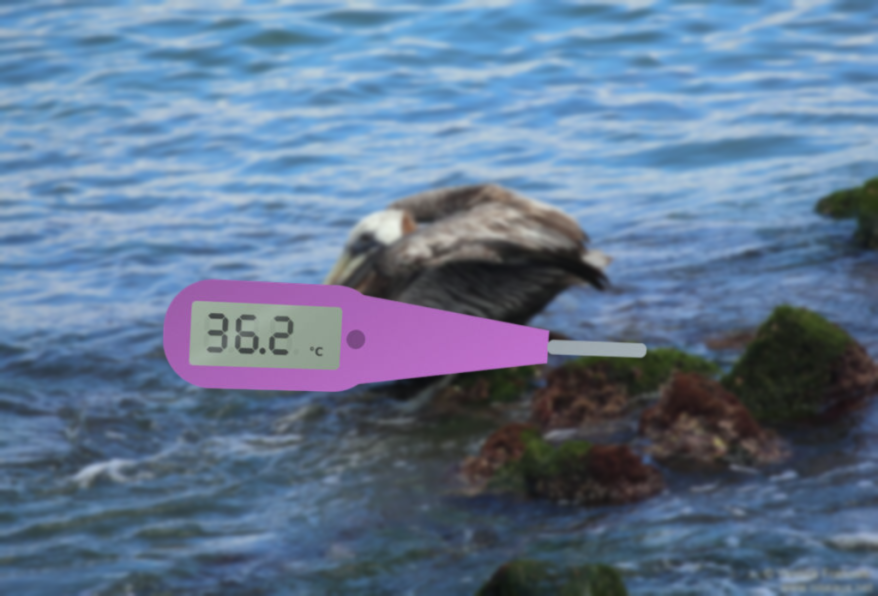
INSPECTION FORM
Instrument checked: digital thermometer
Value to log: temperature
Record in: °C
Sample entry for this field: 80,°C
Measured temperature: 36.2,°C
